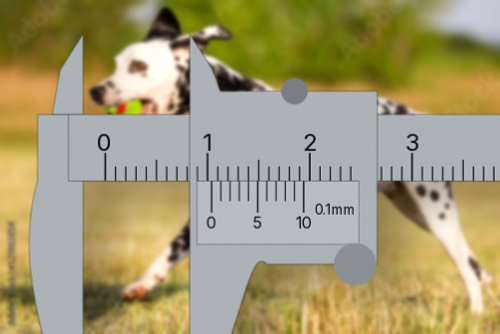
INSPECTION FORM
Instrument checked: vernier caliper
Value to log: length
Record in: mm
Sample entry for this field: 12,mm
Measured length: 10.4,mm
